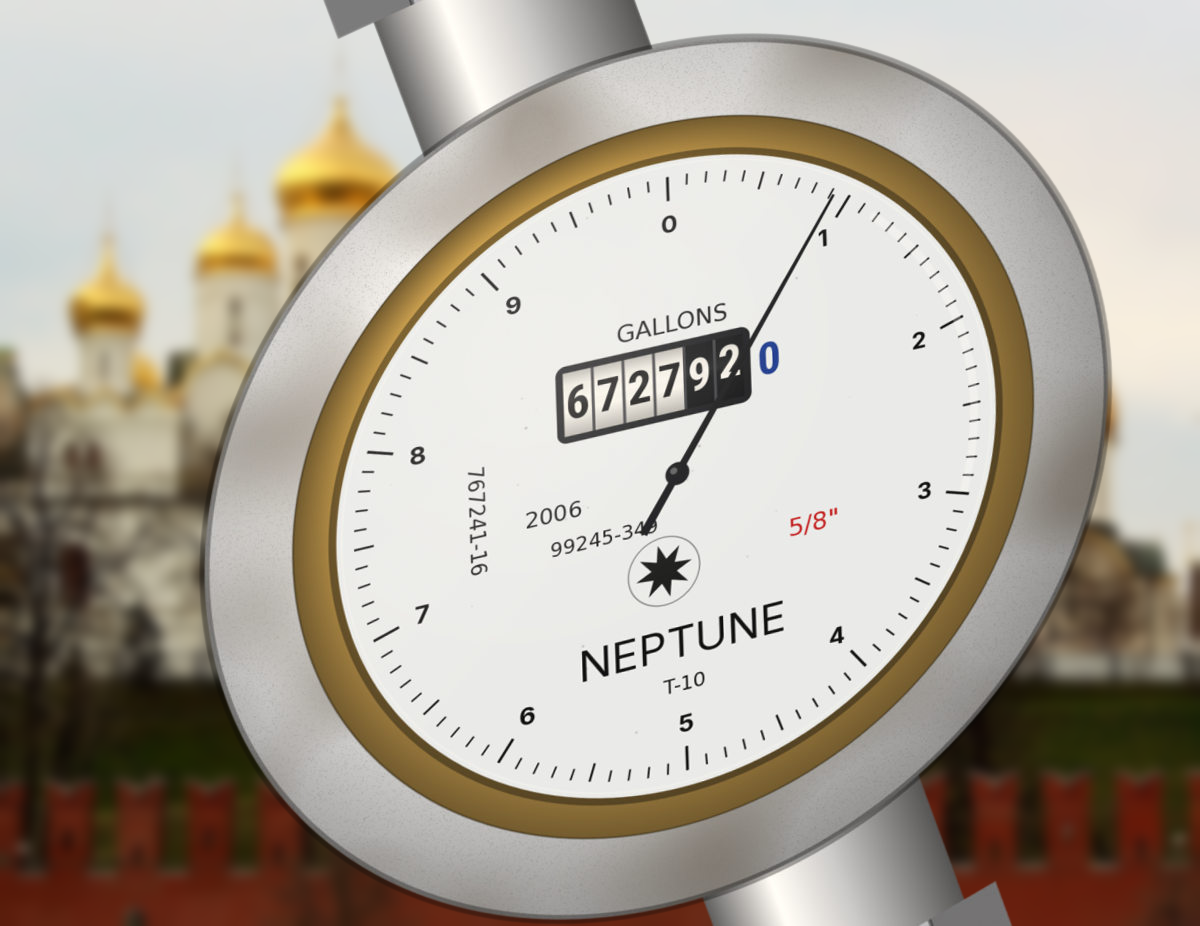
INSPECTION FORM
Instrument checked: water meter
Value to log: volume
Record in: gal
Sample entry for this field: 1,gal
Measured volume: 6727920.9,gal
